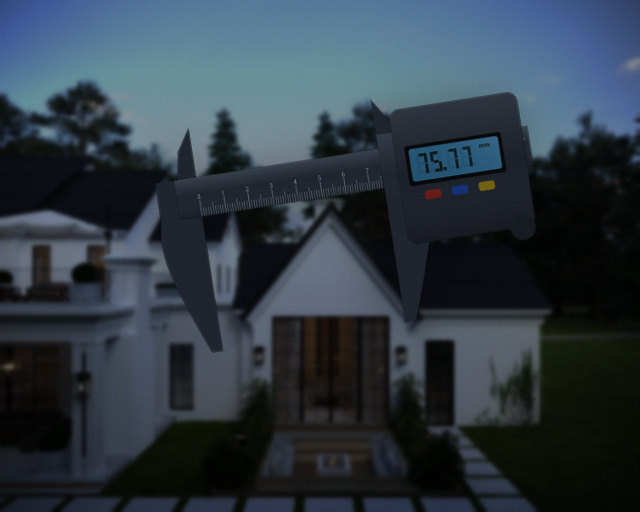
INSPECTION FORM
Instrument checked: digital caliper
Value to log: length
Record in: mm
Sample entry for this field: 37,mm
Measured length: 75.77,mm
